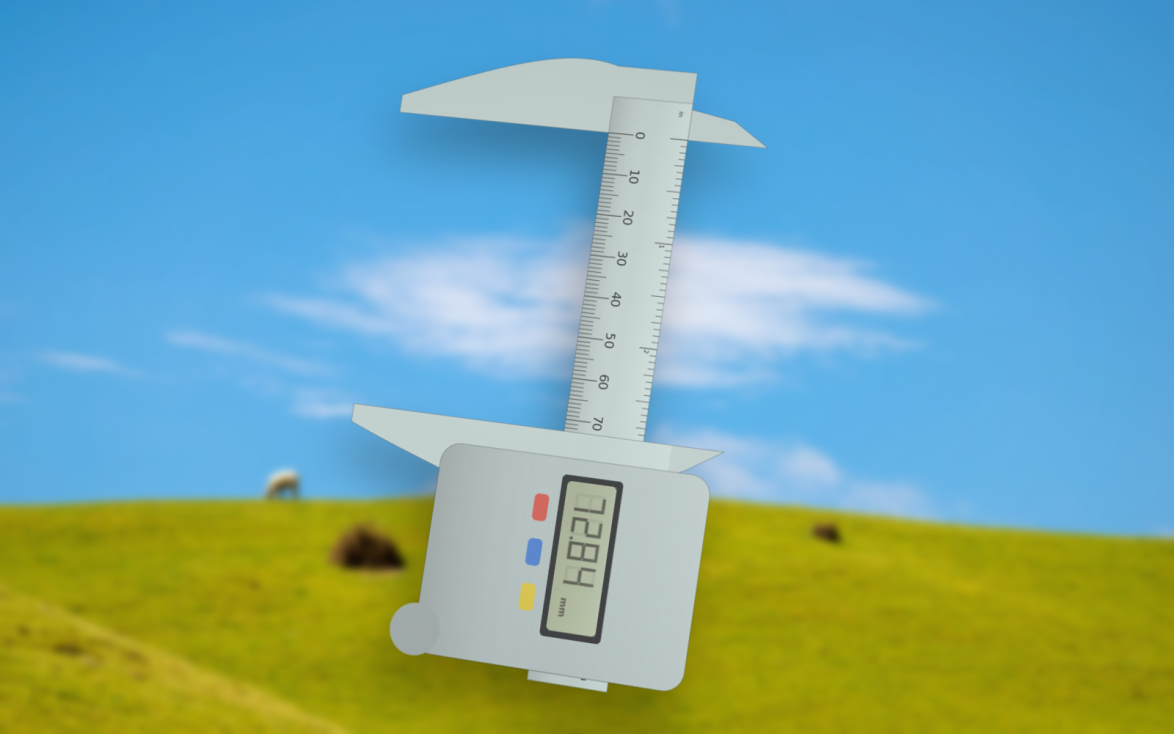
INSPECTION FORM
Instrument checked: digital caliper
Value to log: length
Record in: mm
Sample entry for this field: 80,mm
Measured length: 72.84,mm
